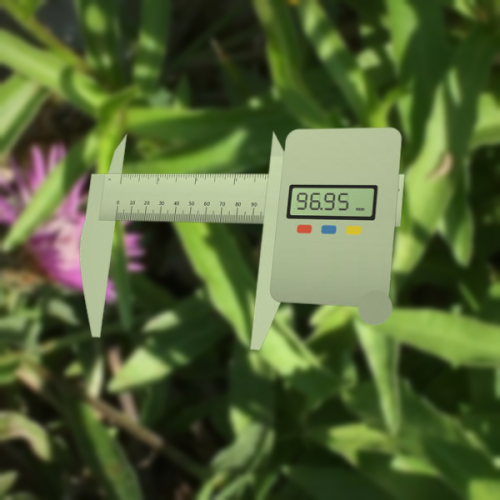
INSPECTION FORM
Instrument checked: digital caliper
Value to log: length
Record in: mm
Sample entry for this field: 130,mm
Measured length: 96.95,mm
